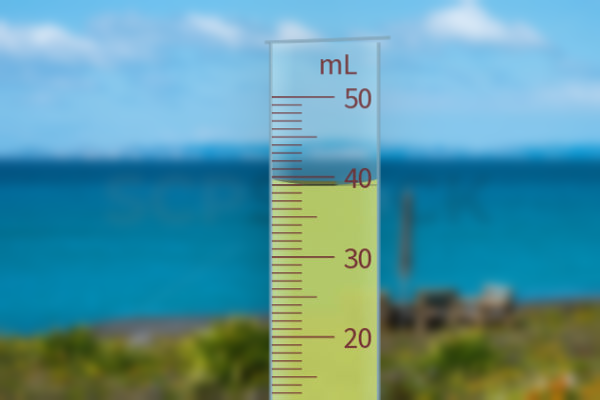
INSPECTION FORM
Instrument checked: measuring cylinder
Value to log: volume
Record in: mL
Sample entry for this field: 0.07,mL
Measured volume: 39,mL
